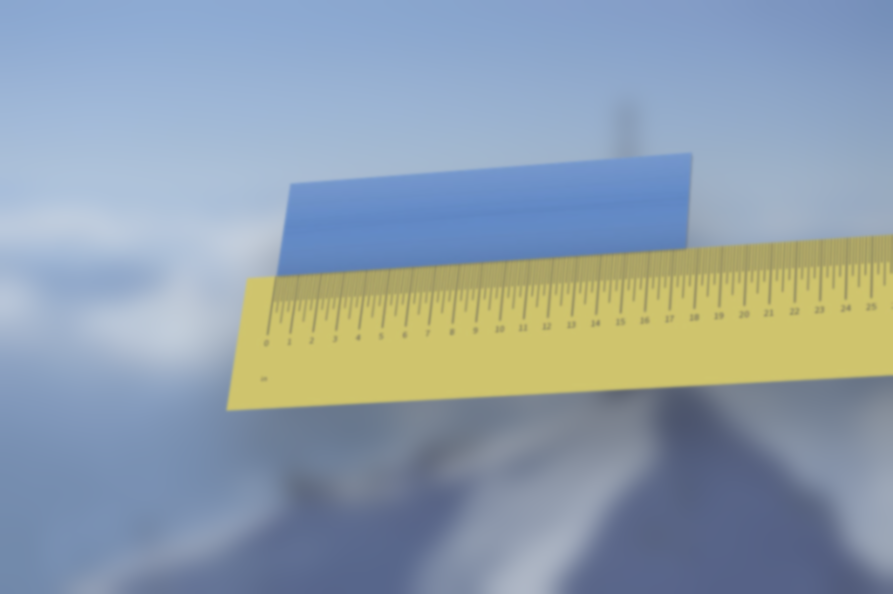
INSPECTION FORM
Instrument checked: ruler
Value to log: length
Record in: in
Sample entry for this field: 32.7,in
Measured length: 17.5,in
